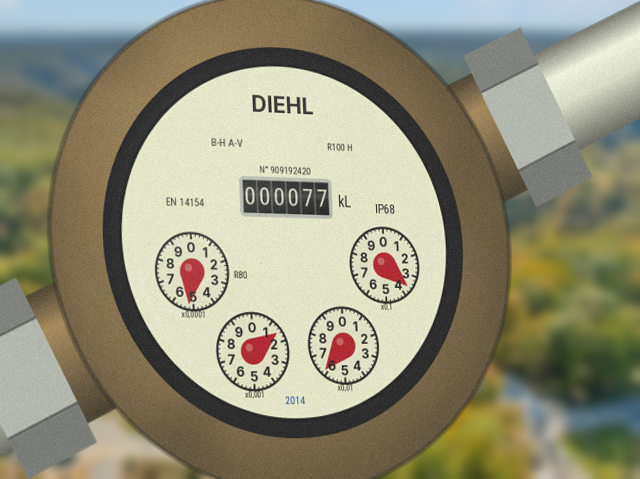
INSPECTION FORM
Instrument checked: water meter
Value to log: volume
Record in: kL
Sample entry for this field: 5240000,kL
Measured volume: 77.3615,kL
